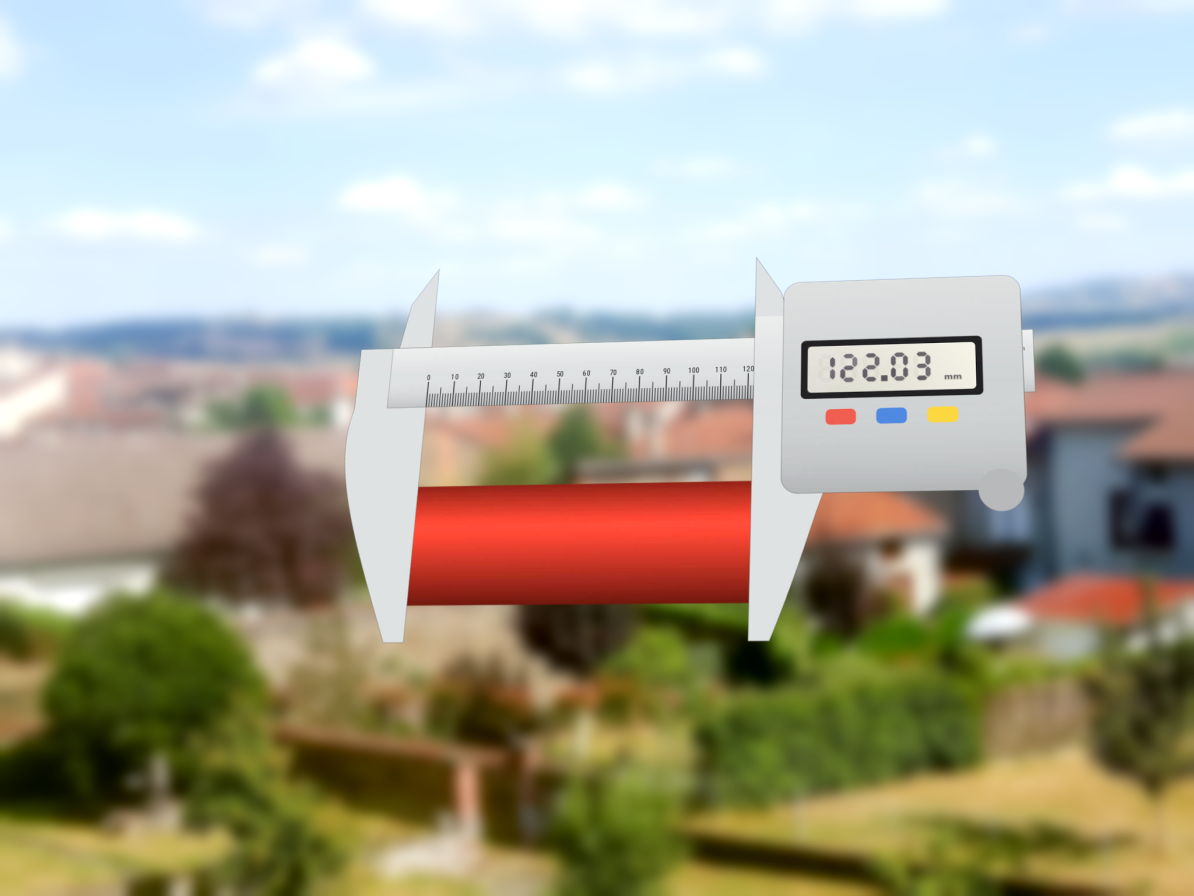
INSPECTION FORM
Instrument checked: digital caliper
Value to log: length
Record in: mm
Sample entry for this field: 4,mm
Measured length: 122.03,mm
